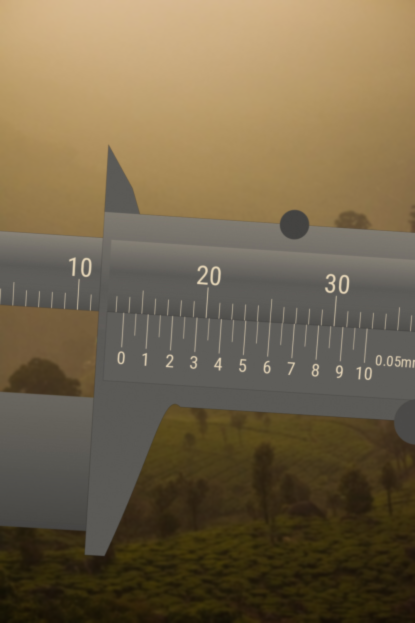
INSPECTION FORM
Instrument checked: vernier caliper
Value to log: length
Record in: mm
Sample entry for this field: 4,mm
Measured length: 13.6,mm
